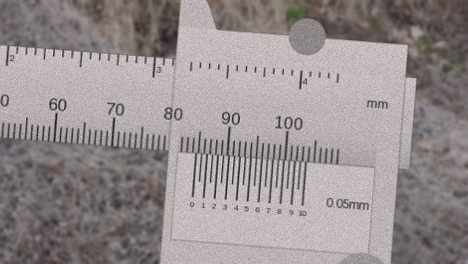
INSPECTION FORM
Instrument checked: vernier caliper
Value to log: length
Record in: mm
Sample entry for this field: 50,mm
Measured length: 84.6,mm
